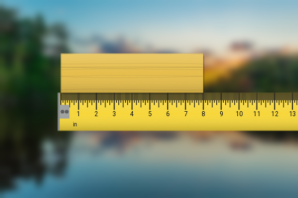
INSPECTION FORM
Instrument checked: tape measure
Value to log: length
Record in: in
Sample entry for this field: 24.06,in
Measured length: 8,in
